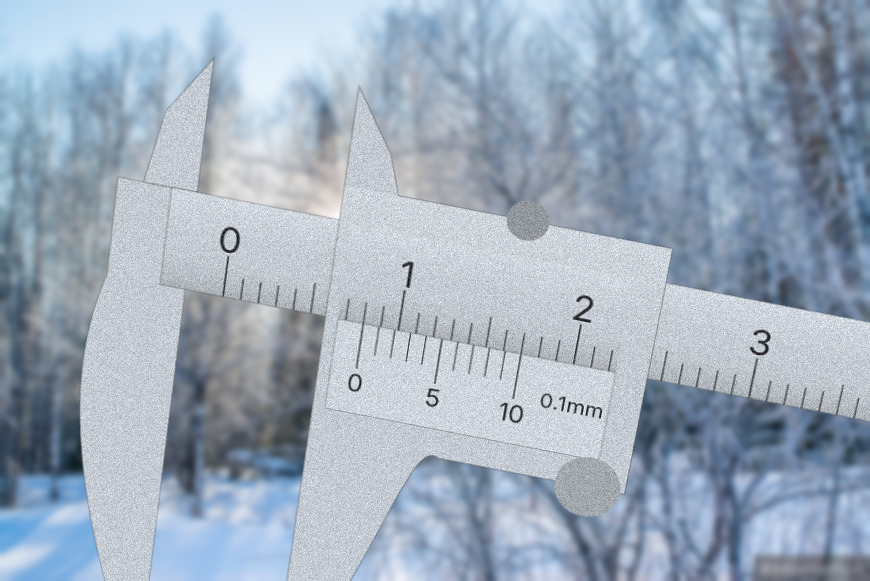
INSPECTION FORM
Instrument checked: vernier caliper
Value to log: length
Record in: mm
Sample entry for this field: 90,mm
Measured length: 8.0,mm
